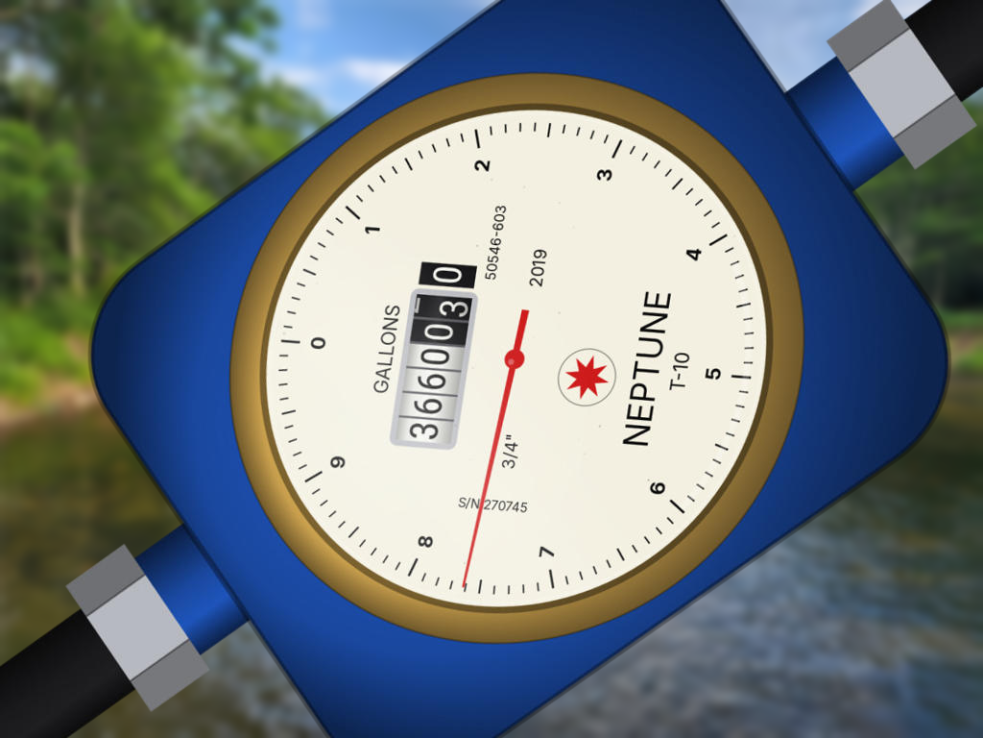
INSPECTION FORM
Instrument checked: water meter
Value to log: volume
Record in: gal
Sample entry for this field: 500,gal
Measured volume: 3660027.6,gal
